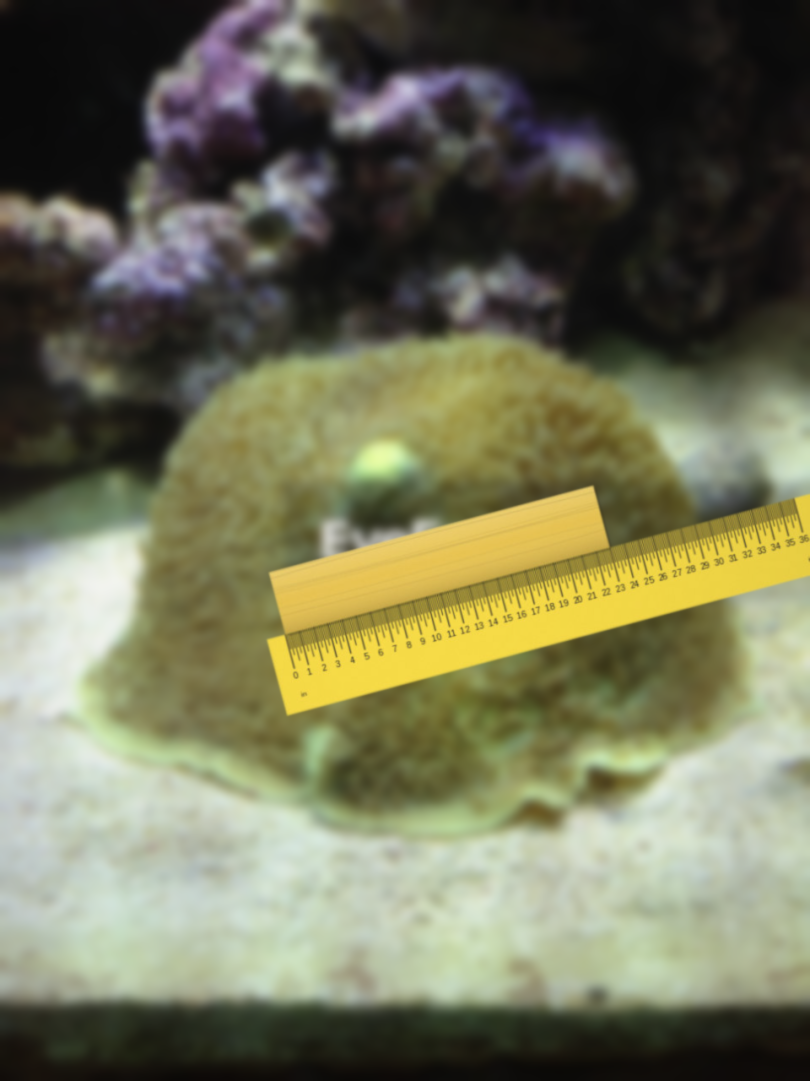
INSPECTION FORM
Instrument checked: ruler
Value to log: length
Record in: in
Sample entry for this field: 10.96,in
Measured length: 23,in
